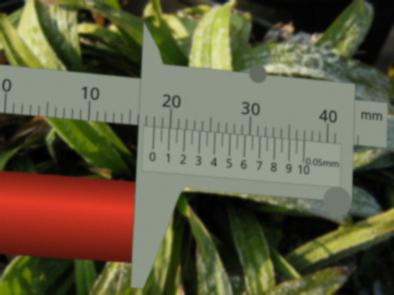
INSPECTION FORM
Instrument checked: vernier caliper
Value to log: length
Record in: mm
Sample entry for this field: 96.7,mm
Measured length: 18.0,mm
